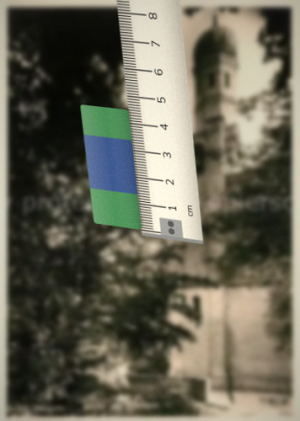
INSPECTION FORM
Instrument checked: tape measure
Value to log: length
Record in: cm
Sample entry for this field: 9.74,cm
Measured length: 4.5,cm
